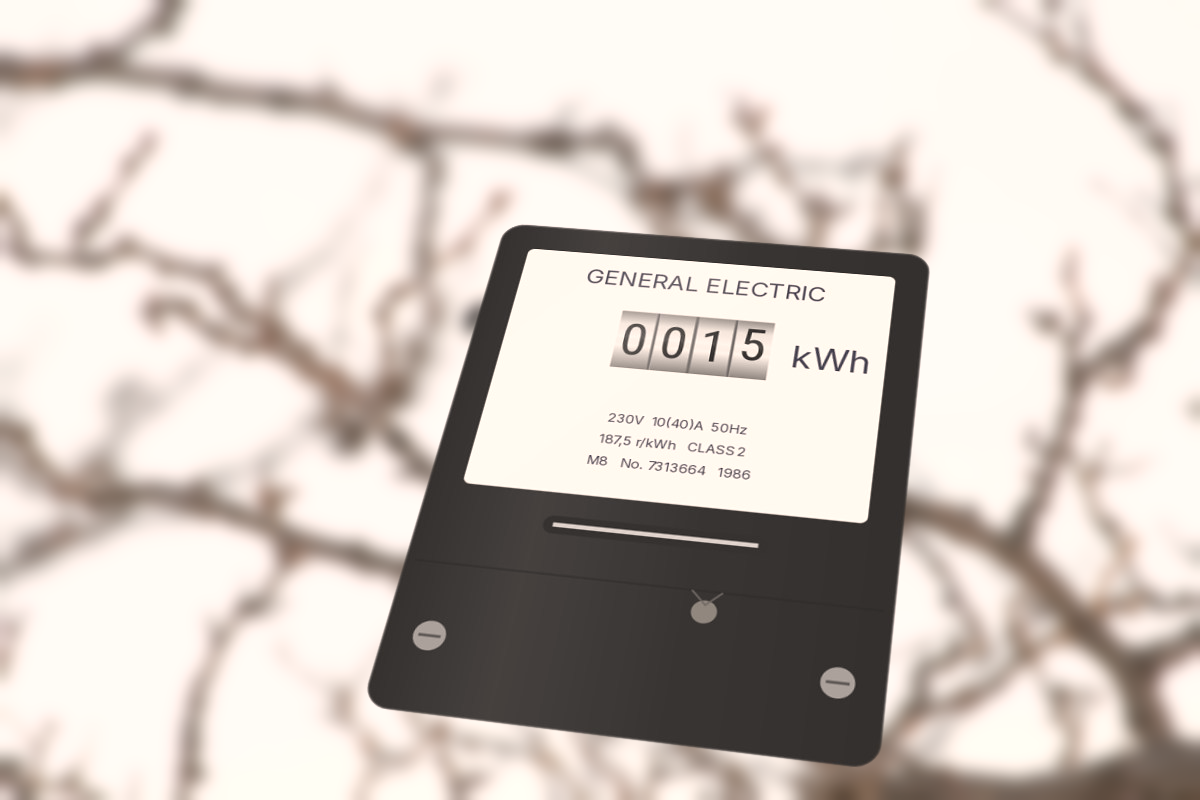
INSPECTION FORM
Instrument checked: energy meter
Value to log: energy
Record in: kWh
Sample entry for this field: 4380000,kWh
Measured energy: 15,kWh
